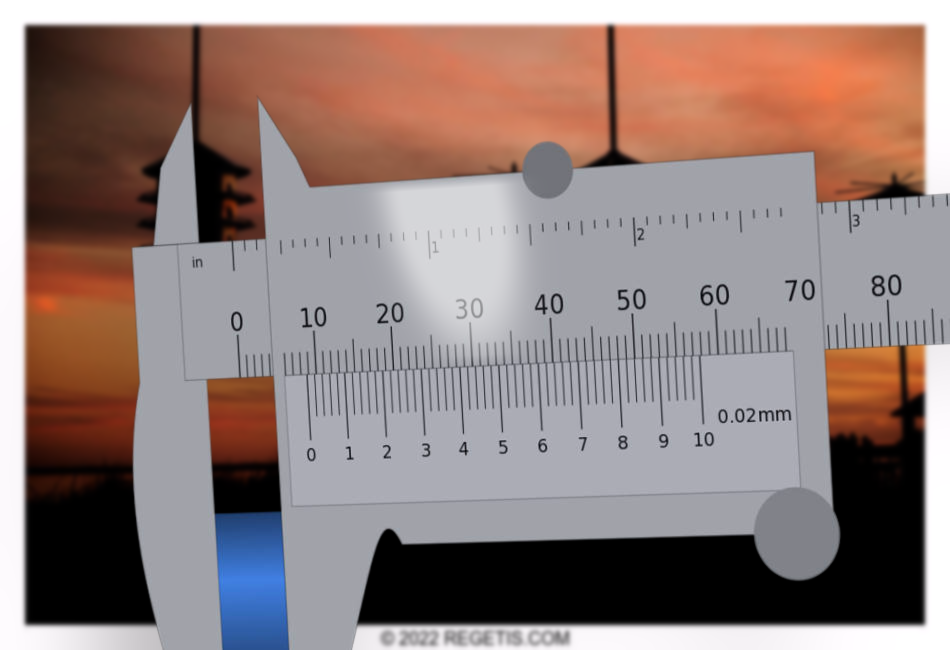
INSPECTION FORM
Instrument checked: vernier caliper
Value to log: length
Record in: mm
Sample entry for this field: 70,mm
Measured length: 8.8,mm
